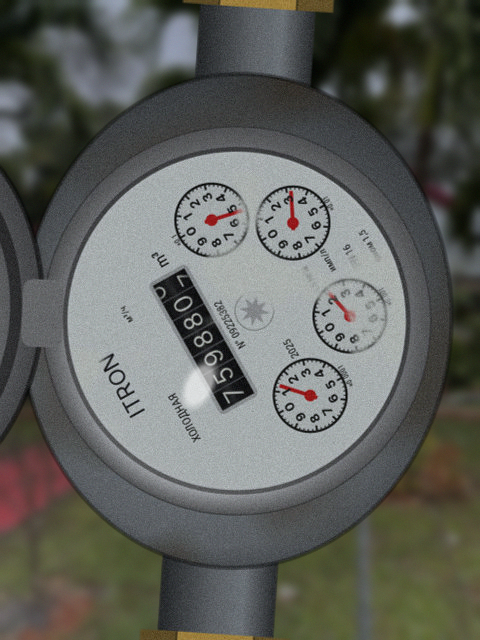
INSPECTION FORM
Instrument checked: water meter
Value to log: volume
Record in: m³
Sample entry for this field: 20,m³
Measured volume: 7598806.5321,m³
